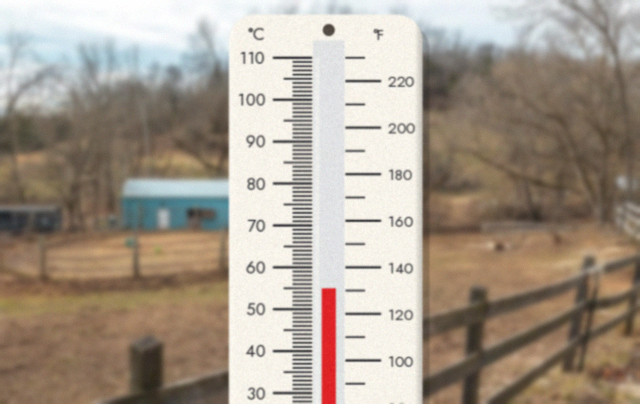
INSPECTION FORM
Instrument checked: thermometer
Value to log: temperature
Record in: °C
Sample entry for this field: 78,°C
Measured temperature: 55,°C
